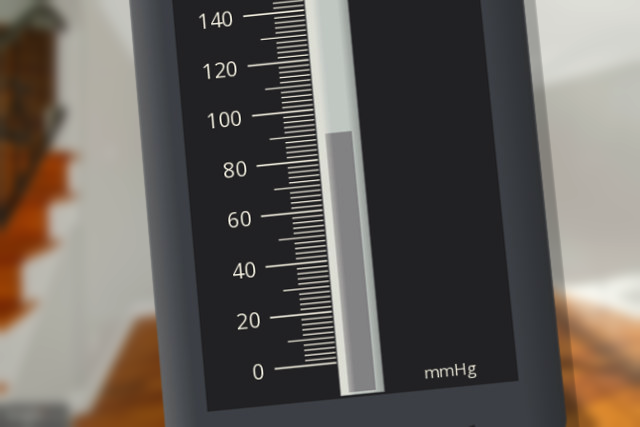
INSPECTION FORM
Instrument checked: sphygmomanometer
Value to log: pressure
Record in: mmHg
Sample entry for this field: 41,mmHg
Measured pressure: 90,mmHg
